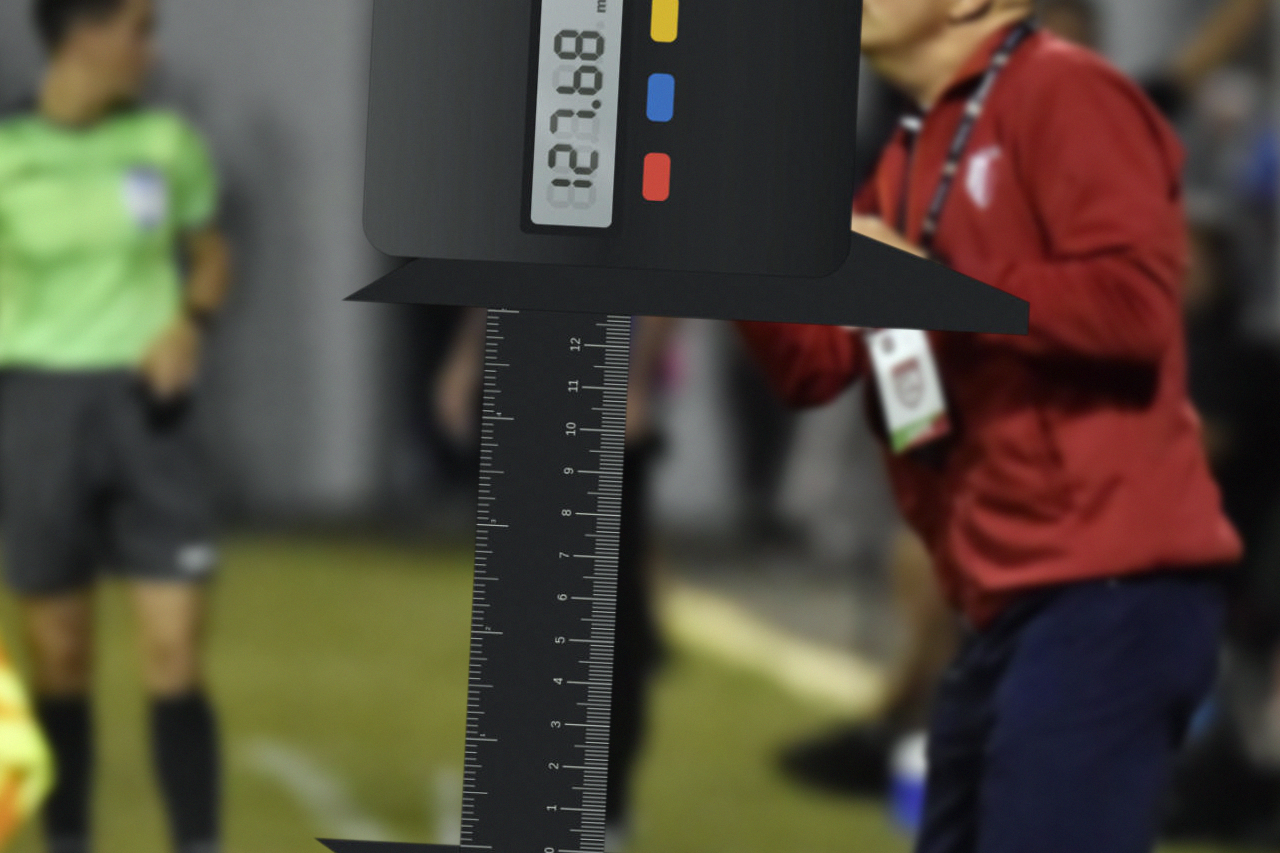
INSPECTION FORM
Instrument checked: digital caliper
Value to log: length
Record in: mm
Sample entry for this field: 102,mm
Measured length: 127.68,mm
